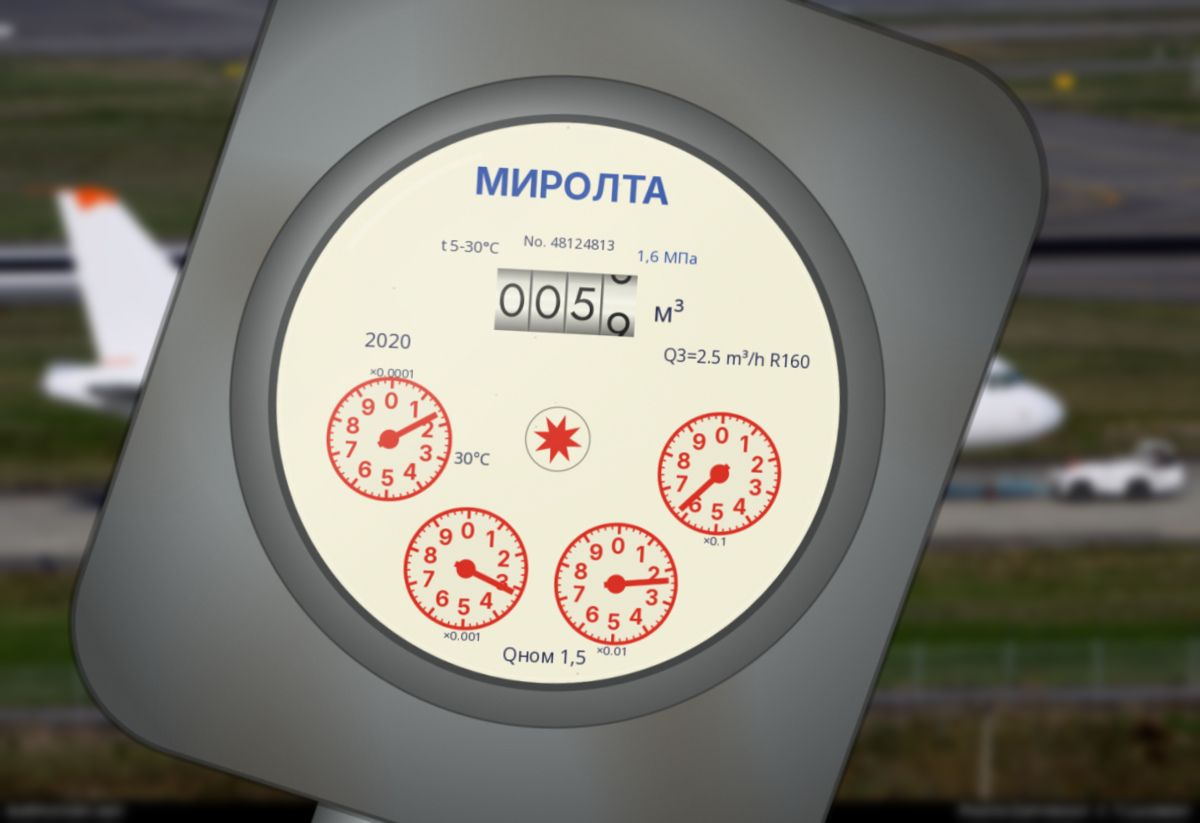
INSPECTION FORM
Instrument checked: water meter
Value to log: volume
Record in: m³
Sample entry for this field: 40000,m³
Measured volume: 58.6231,m³
